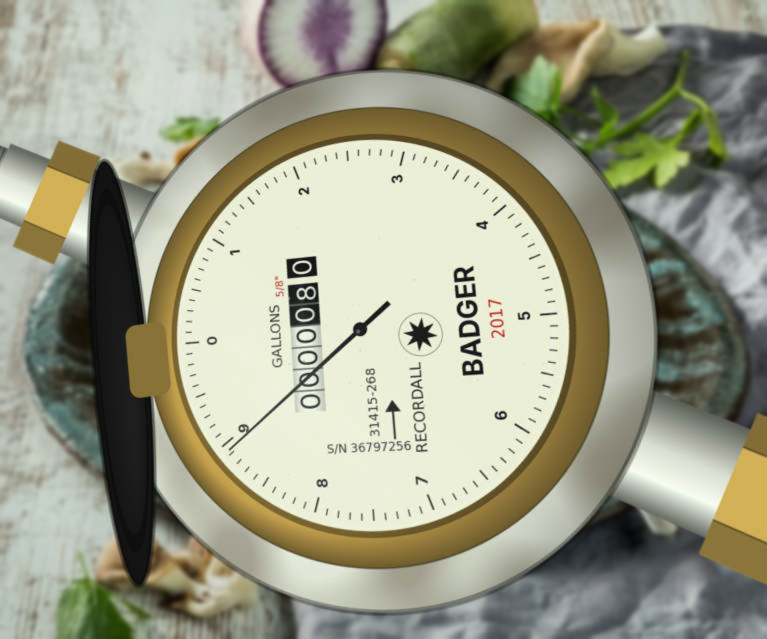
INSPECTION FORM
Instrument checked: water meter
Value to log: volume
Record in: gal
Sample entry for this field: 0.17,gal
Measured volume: 78.9,gal
